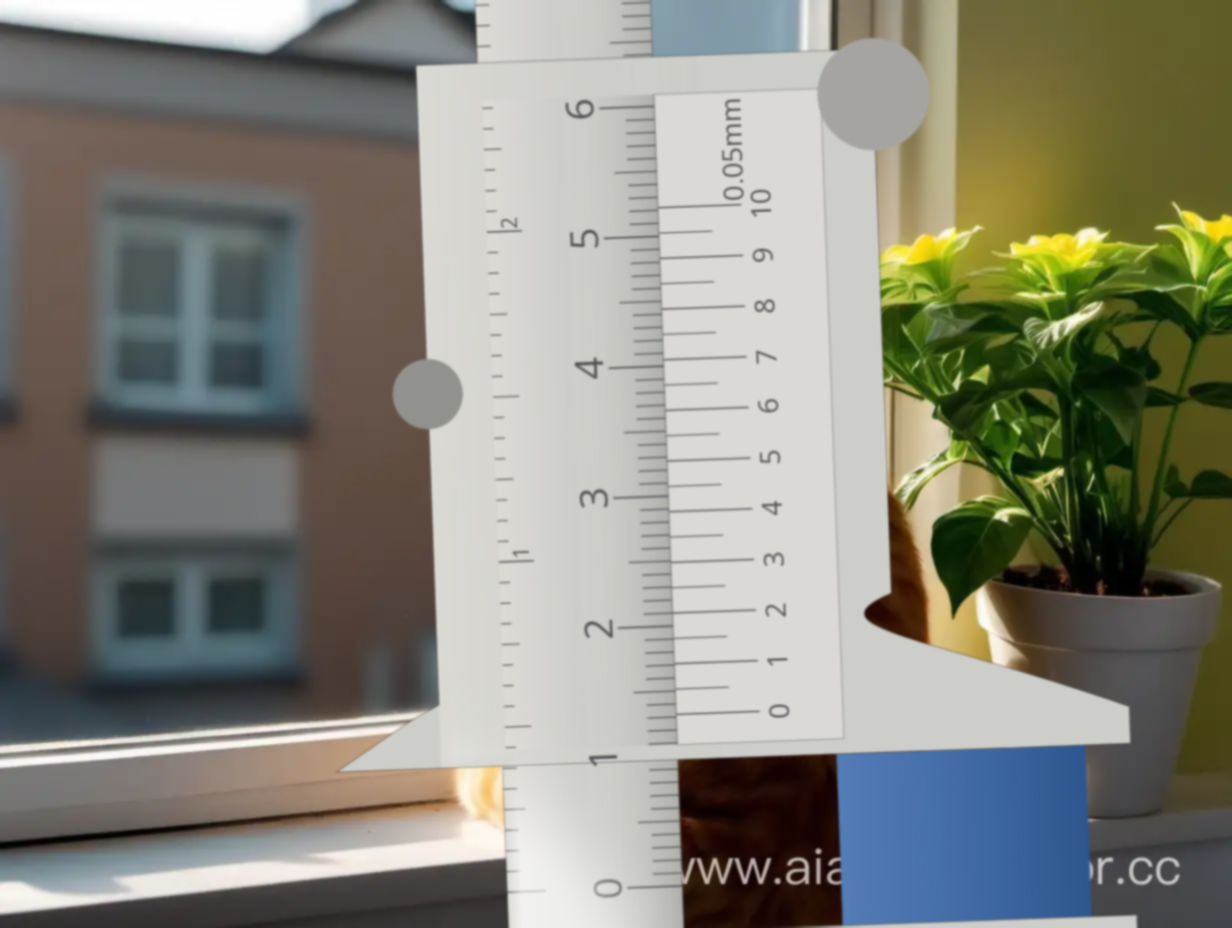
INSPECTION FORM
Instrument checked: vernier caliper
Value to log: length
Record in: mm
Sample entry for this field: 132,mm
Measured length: 13.2,mm
